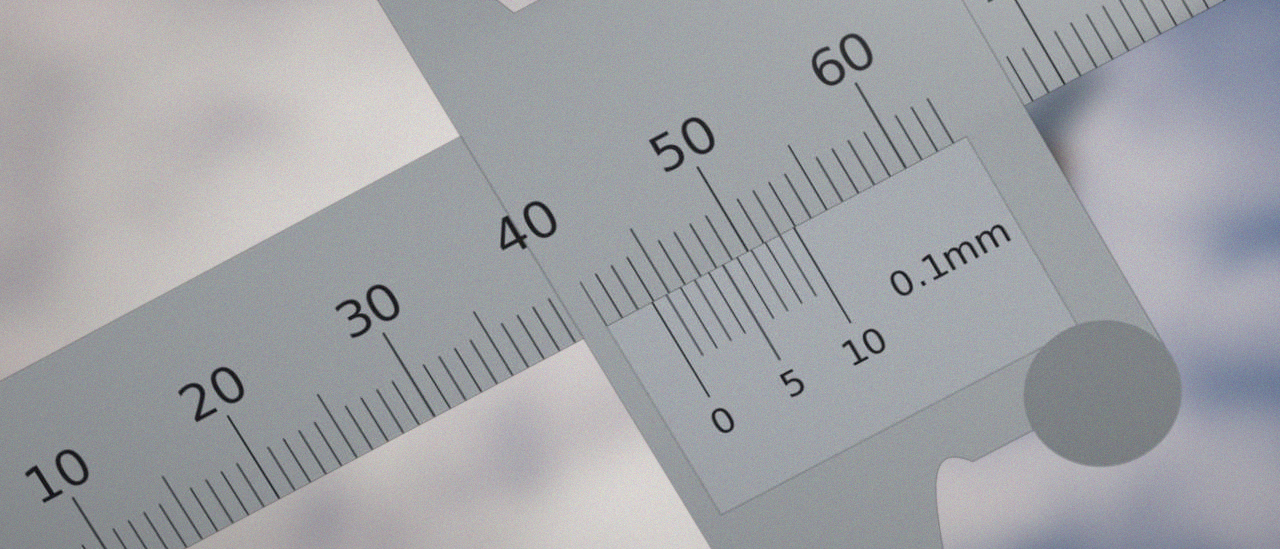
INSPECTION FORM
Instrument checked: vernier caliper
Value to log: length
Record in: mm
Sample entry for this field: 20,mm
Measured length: 43.9,mm
